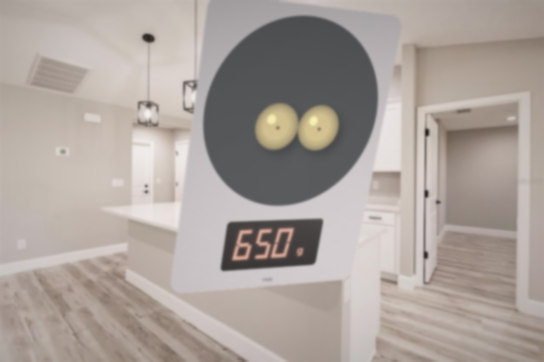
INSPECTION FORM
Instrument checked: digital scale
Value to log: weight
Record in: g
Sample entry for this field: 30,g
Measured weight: 650,g
